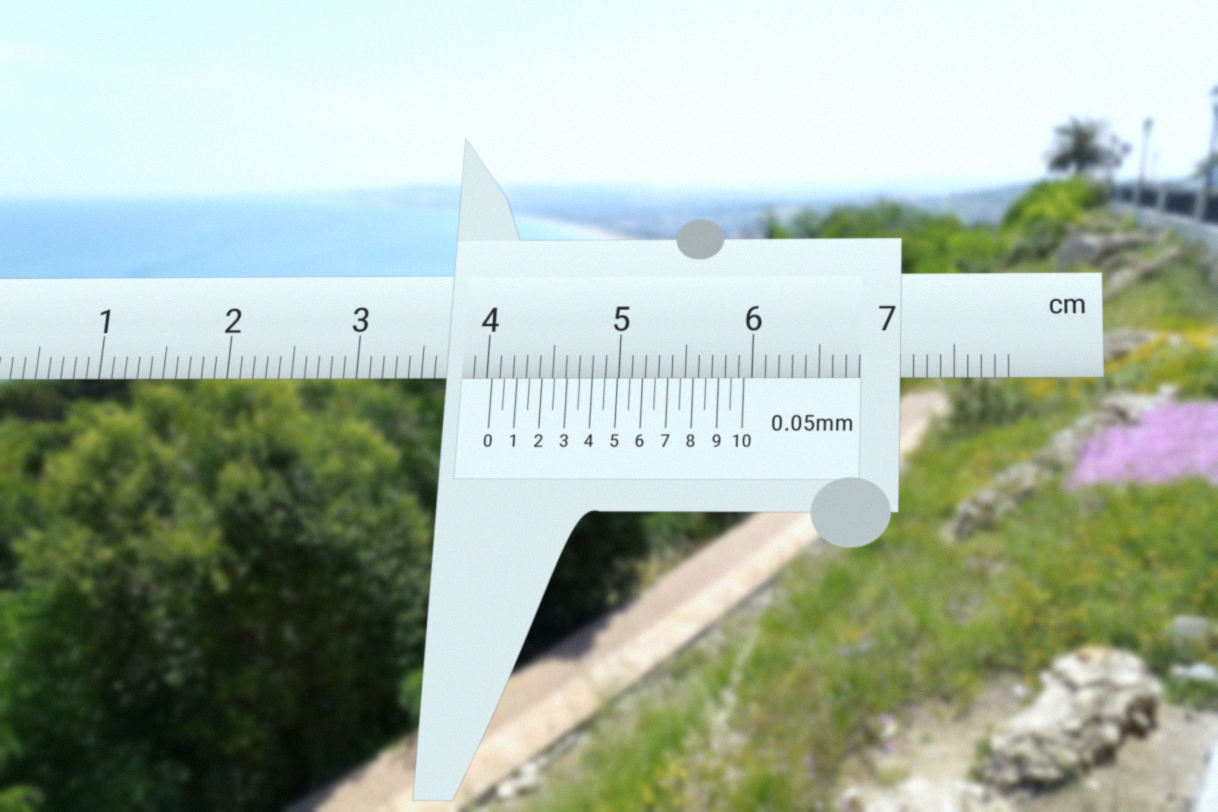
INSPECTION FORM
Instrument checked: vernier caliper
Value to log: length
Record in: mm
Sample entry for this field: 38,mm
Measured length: 40.4,mm
